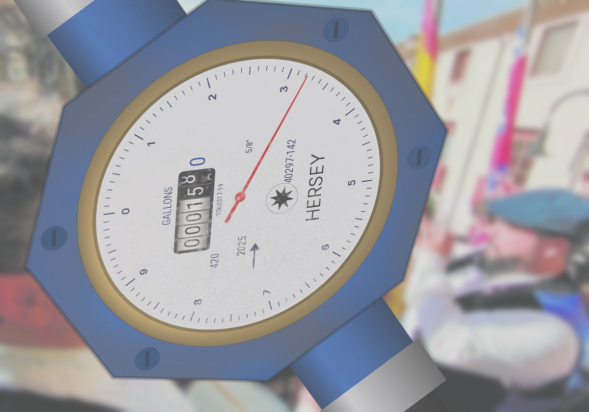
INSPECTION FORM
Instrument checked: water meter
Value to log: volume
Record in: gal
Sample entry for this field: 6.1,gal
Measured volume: 1583.2,gal
